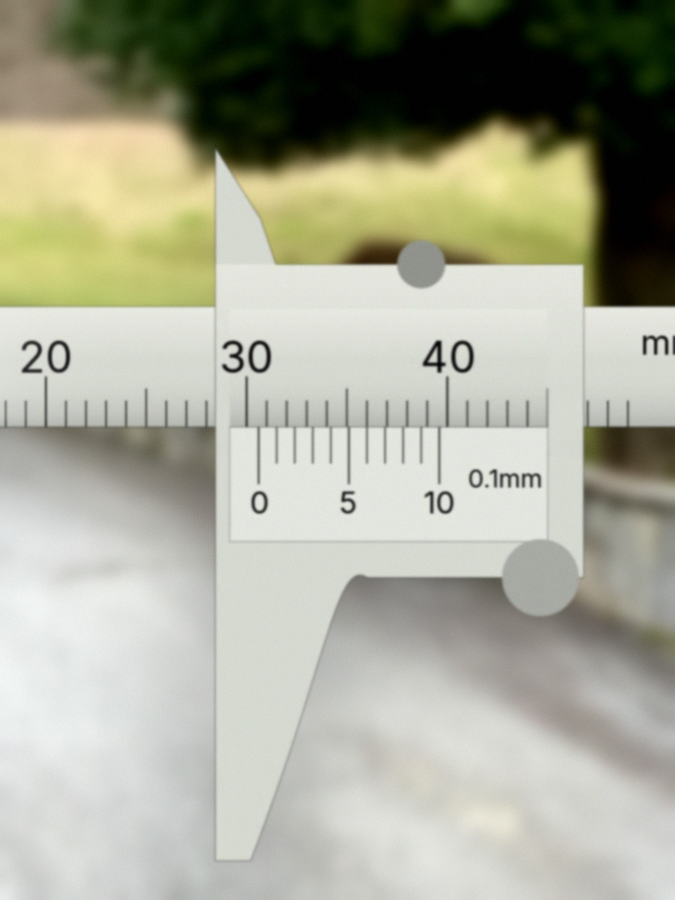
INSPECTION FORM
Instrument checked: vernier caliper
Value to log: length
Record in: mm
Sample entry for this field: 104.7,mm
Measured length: 30.6,mm
